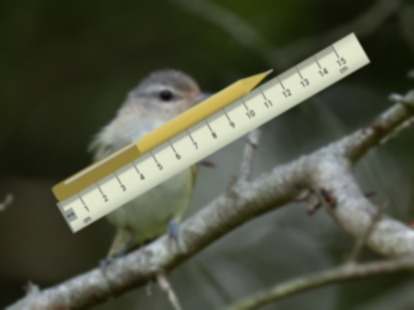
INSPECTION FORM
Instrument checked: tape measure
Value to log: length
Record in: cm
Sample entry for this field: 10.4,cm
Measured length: 12,cm
